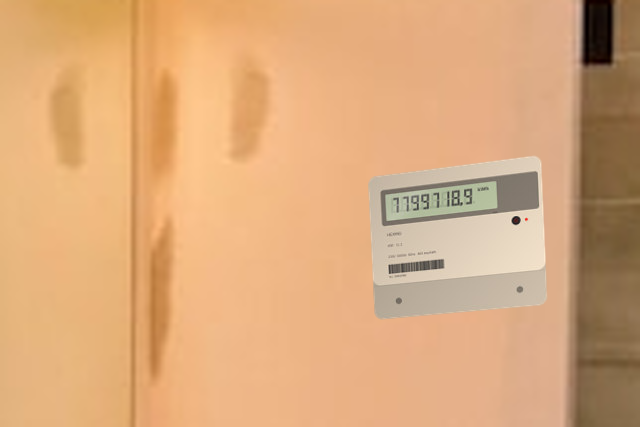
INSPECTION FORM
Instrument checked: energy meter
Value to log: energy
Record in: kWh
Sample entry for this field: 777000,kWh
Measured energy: 7799718.9,kWh
